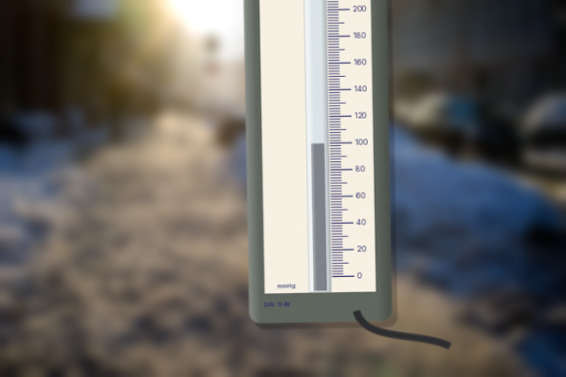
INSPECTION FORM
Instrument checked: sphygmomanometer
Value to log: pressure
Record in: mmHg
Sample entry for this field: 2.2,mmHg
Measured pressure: 100,mmHg
